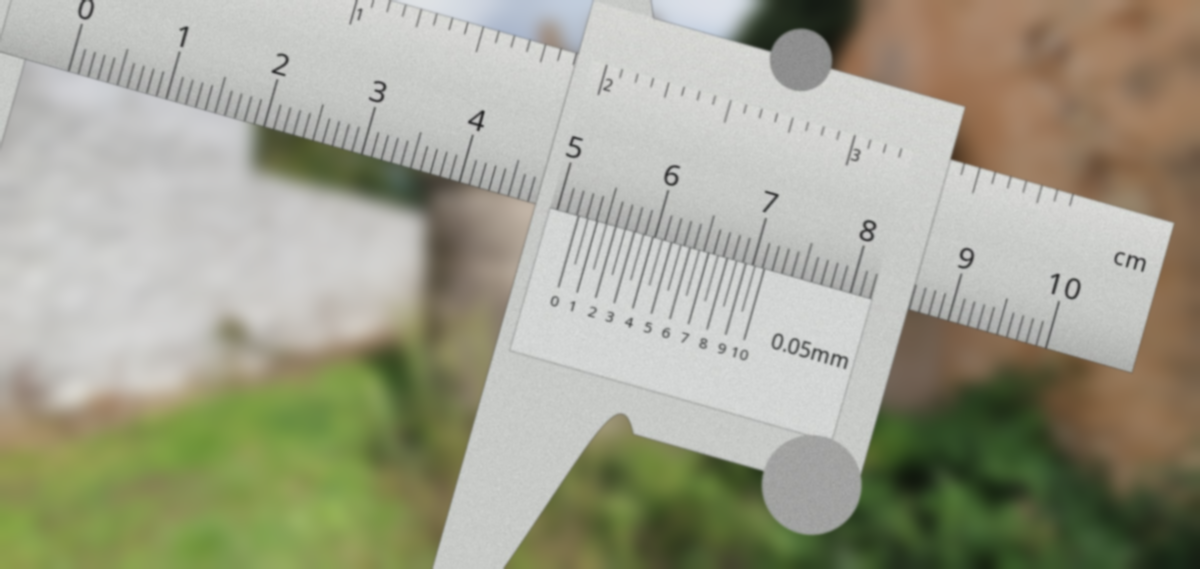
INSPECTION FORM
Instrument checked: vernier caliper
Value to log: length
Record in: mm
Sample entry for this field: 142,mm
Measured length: 52.2,mm
